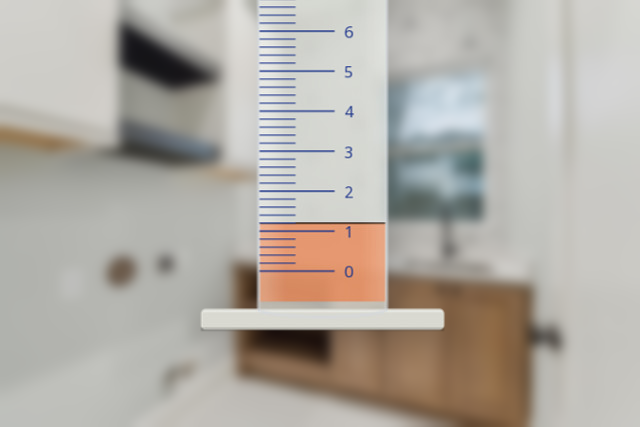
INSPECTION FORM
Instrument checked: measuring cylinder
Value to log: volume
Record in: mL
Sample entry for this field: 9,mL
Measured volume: 1.2,mL
